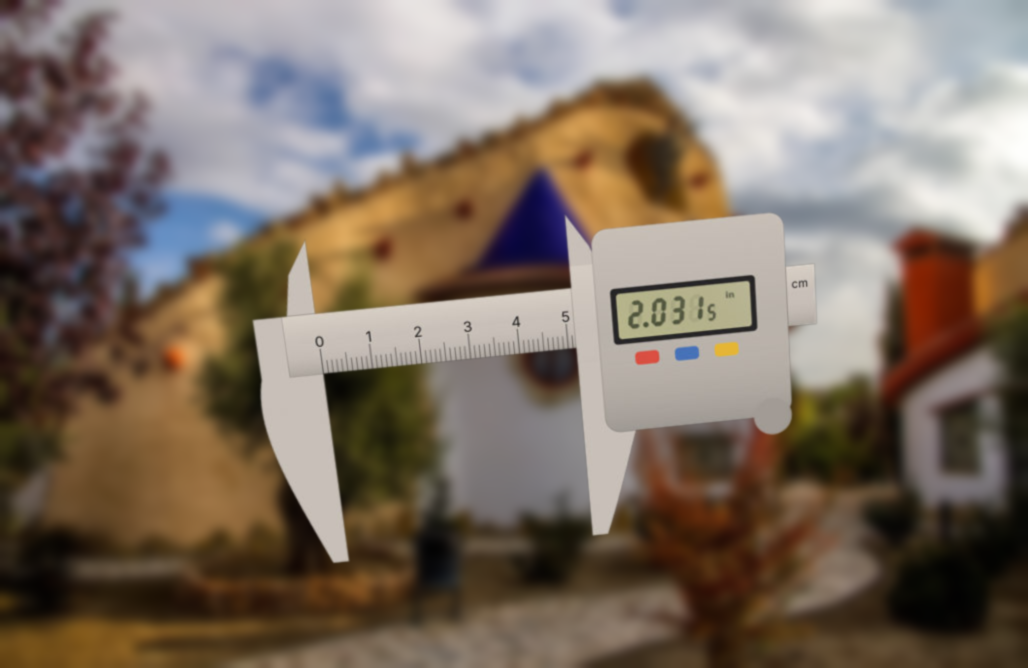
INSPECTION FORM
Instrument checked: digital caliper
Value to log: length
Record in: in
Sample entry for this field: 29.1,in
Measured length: 2.0315,in
